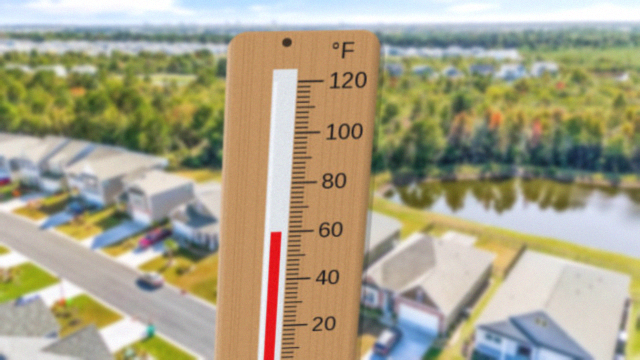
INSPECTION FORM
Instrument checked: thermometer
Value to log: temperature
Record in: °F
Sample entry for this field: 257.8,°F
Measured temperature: 60,°F
